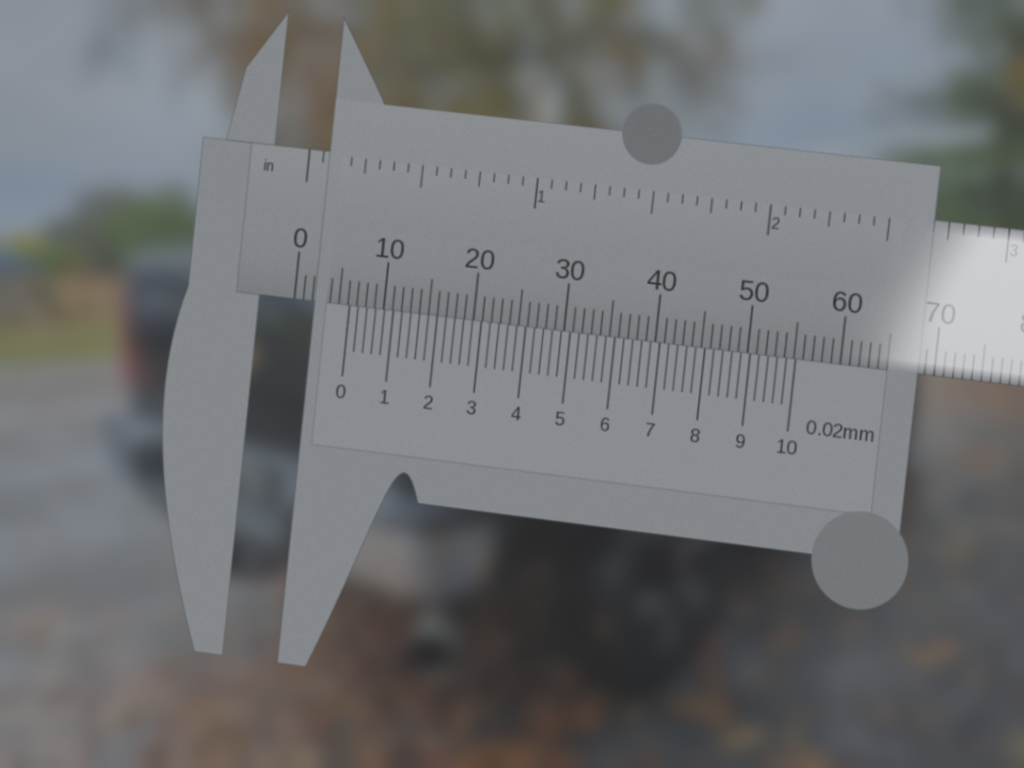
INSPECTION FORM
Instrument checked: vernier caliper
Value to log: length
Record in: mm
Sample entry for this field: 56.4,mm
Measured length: 6.2,mm
